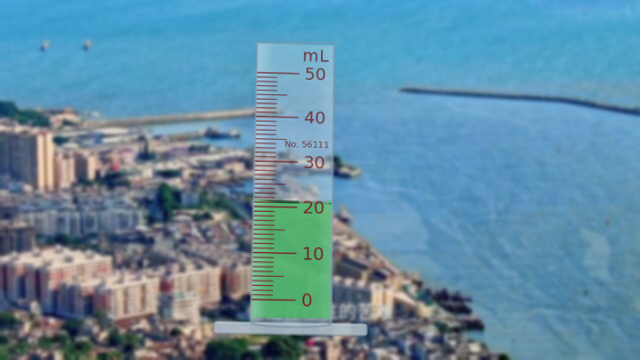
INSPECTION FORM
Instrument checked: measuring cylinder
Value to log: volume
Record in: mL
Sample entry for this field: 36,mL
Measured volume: 21,mL
